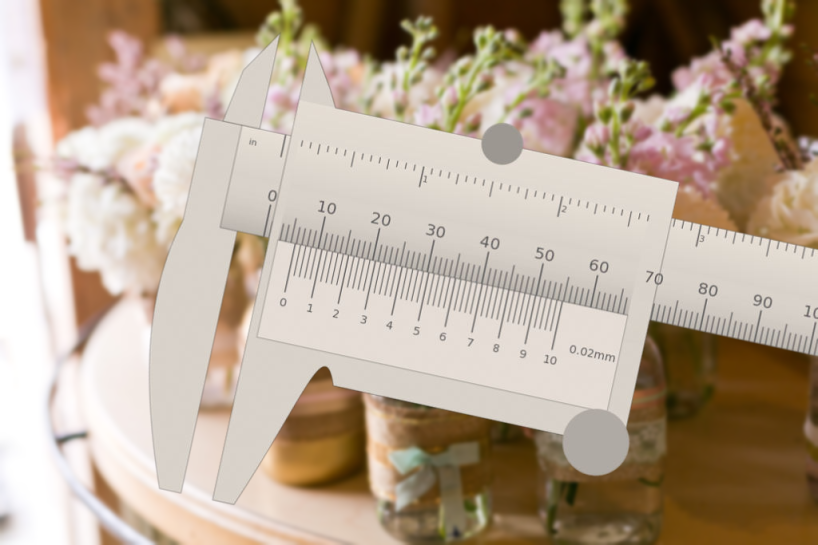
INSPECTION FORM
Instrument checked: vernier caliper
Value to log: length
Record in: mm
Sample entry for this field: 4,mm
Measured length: 5.8,mm
